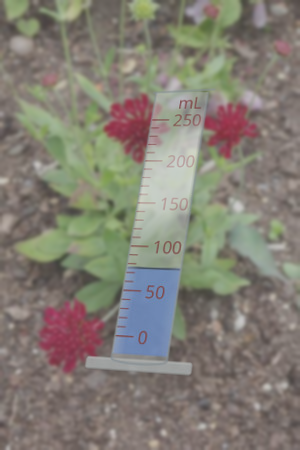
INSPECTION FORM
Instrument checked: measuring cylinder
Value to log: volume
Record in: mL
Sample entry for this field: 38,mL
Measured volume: 75,mL
